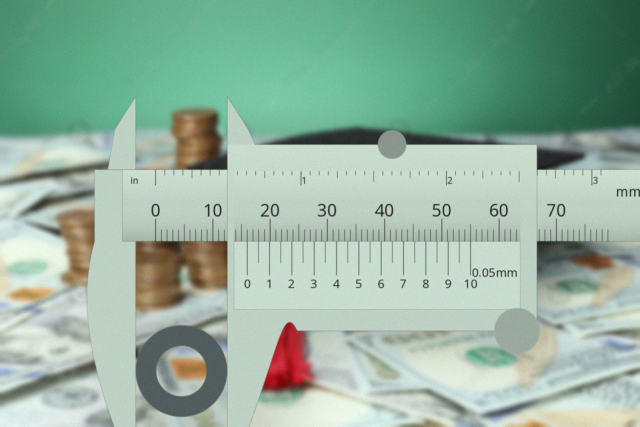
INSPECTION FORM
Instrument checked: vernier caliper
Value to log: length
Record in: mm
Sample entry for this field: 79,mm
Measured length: 16.0,mm
